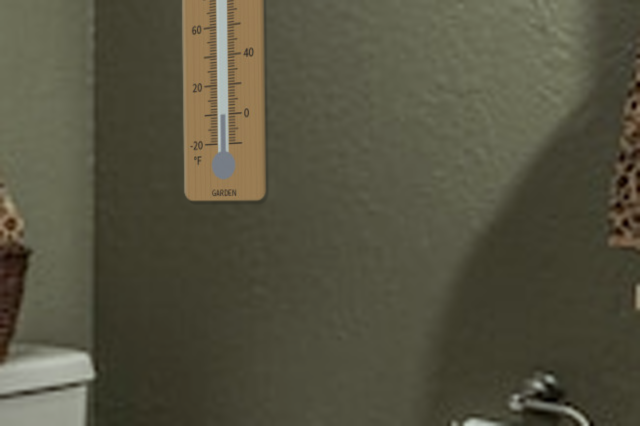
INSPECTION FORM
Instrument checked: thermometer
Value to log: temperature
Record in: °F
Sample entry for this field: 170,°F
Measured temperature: 0,°F
